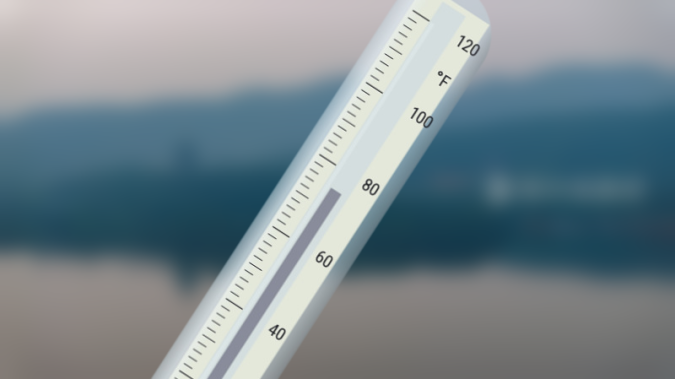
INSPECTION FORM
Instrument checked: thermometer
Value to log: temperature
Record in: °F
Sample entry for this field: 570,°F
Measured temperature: 75,°F
